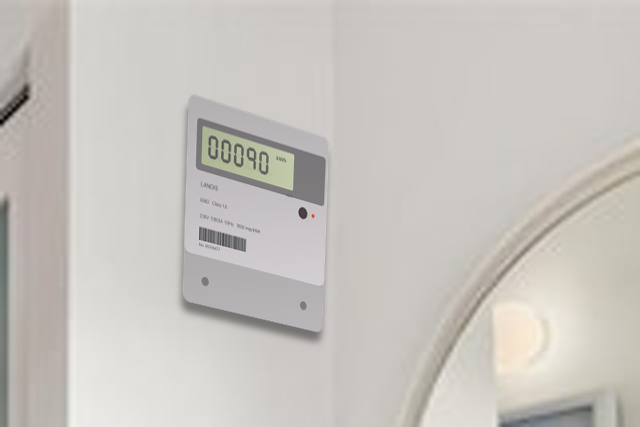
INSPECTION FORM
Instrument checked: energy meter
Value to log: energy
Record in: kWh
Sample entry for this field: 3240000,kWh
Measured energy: 90,kWh
